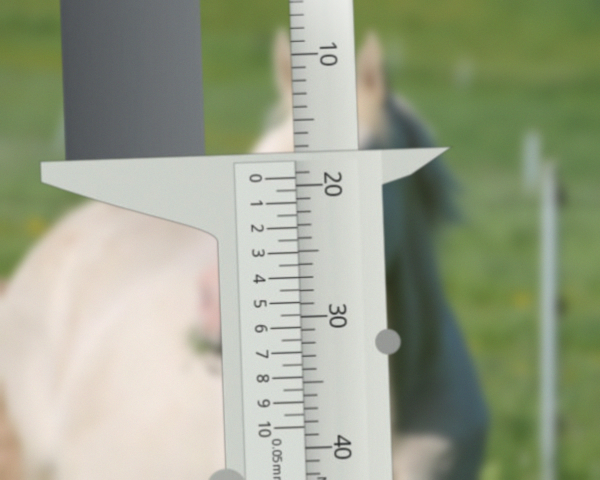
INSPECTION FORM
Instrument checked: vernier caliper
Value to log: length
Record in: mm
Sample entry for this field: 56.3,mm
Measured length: 19.4,mm
